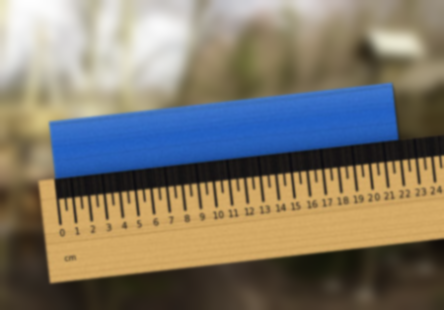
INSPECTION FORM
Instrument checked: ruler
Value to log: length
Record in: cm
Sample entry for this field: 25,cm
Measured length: 22,cm
